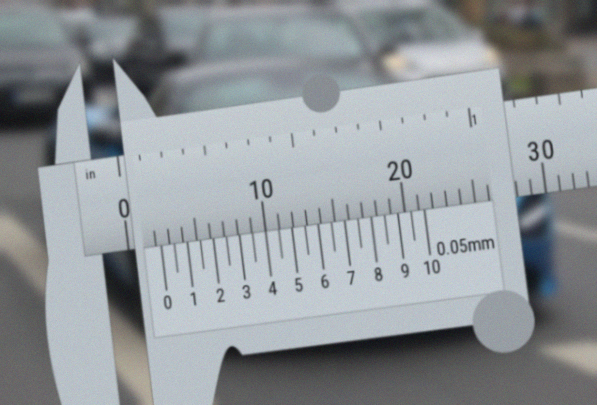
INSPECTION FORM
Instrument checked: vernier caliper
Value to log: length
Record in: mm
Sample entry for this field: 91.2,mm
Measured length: 2.4,mm
